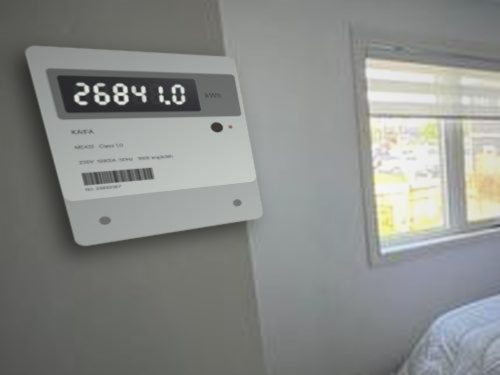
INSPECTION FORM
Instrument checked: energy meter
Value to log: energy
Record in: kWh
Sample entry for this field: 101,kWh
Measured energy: 26841.0,kWh
